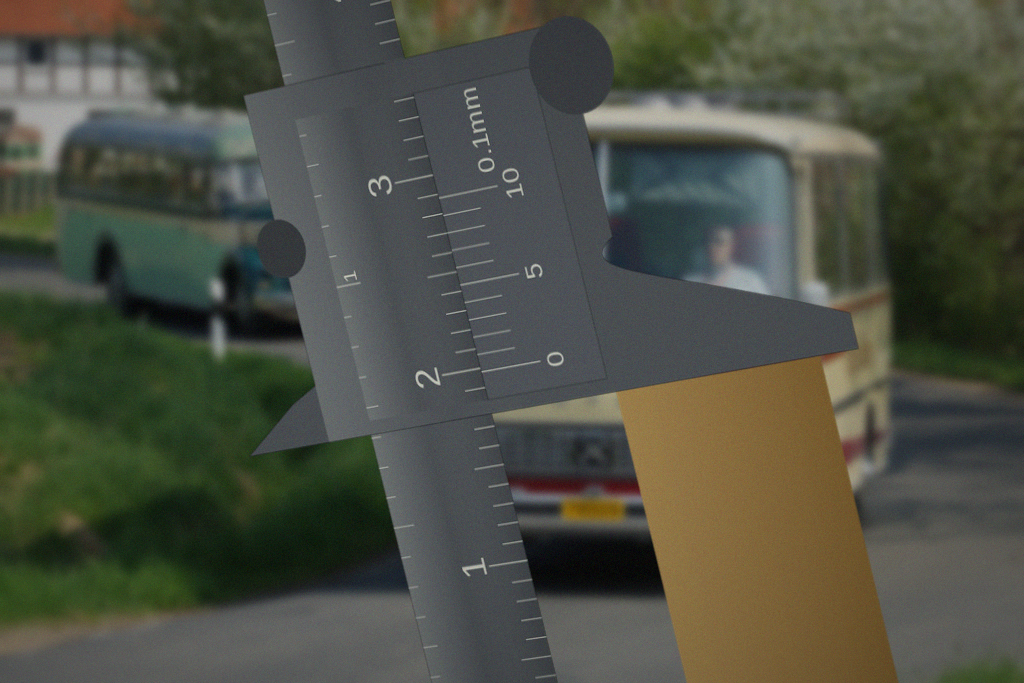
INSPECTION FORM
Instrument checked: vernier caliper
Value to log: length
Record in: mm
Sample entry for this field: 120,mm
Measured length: 19.8,mm
